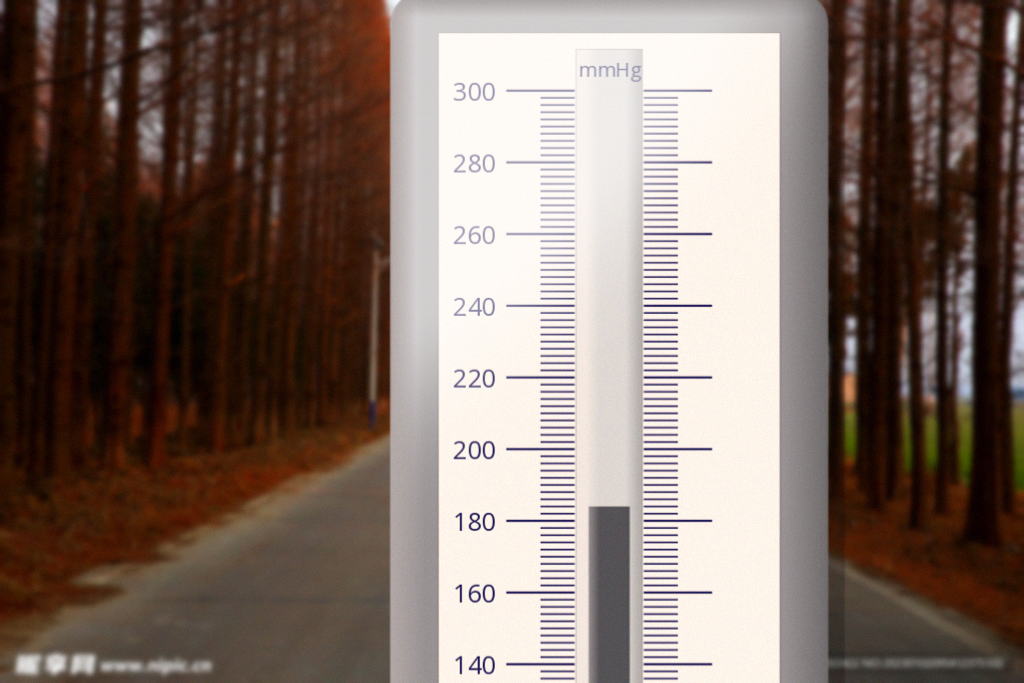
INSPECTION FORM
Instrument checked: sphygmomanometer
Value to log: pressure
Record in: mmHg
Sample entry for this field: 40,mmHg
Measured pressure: 184,mmHg
